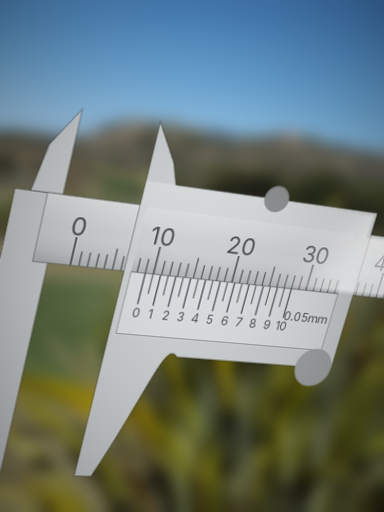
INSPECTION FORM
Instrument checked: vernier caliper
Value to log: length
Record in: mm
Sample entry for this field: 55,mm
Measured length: 9.0,mm
